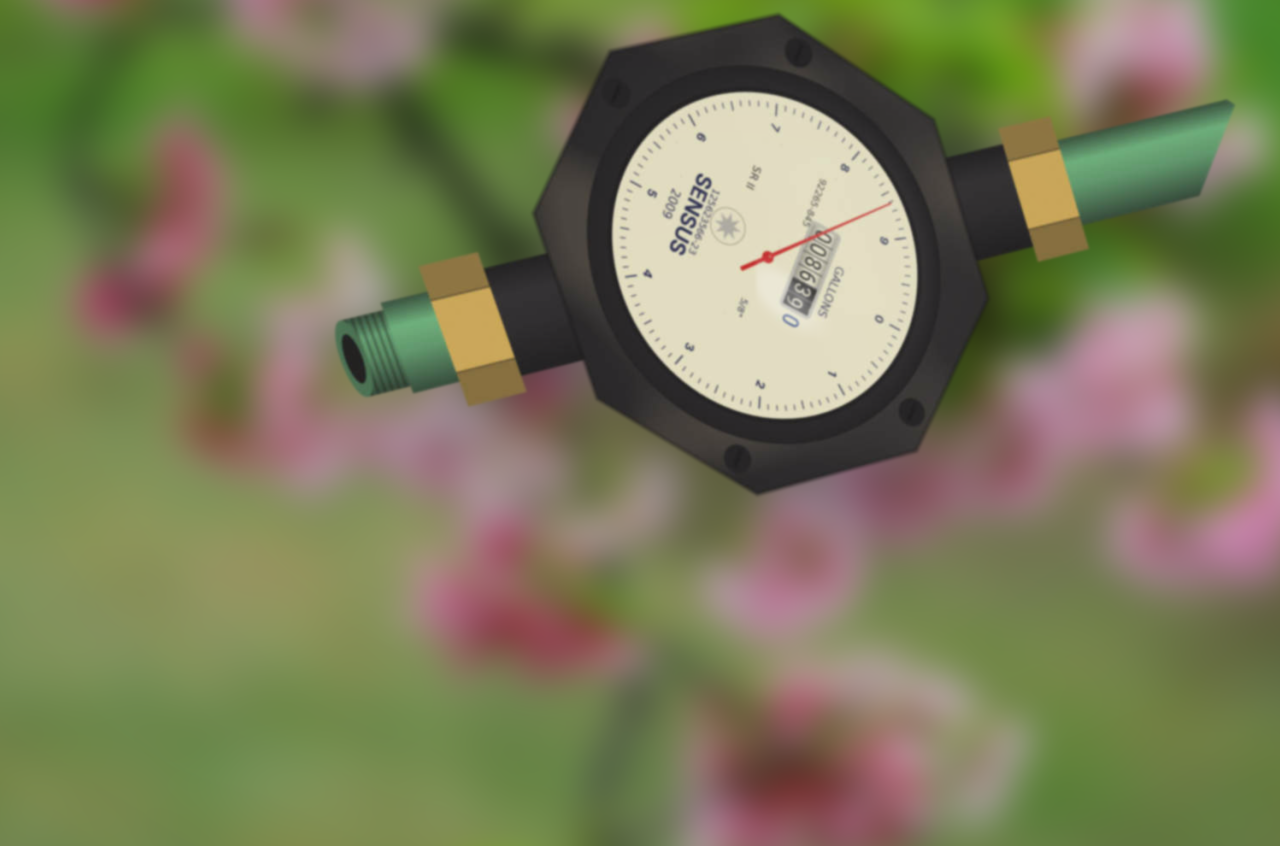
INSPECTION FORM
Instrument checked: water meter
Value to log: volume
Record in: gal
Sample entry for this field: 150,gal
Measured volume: 86388.6,gal
